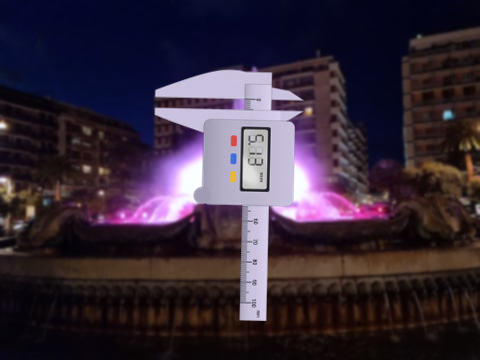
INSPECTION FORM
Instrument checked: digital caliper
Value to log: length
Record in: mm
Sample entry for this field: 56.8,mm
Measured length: 5.13,mm
